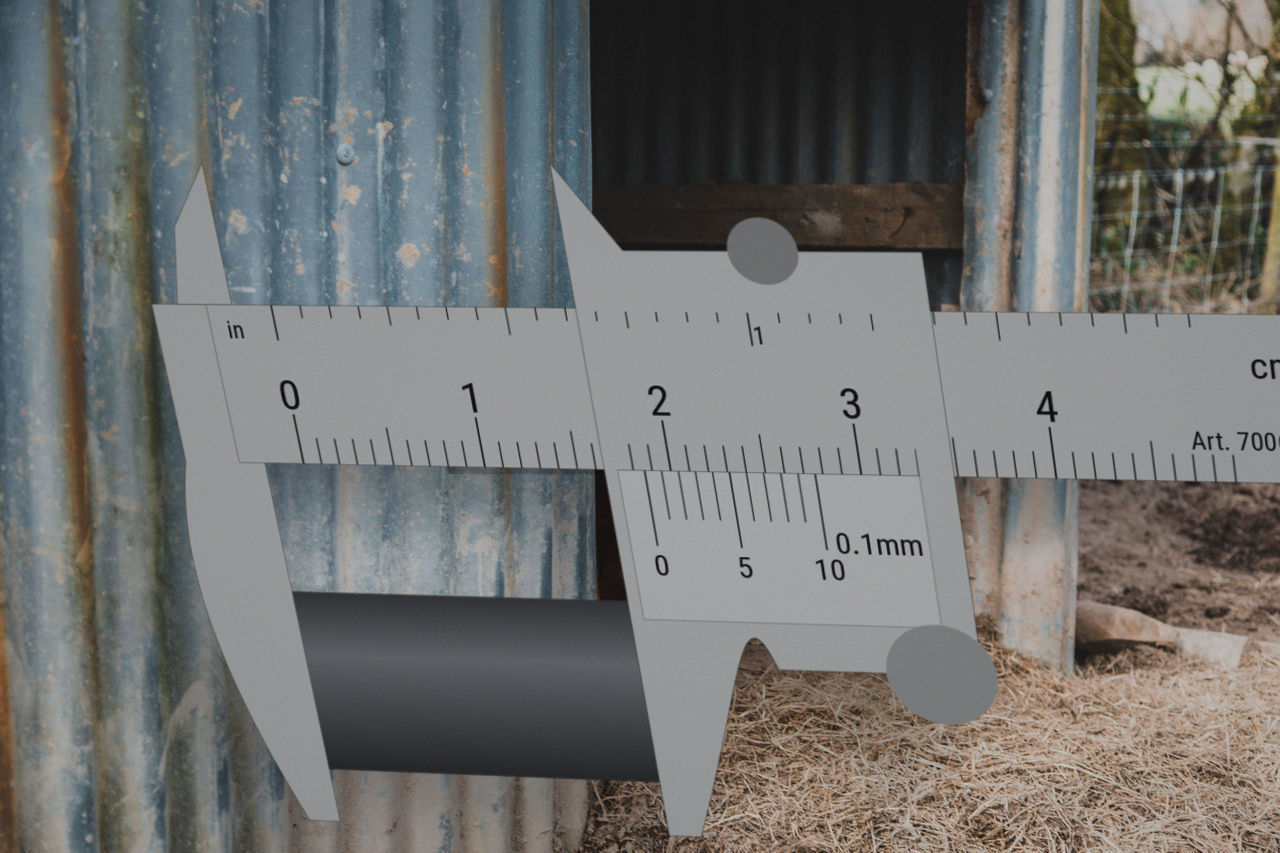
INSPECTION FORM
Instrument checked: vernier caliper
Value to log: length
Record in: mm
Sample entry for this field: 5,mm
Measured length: 18.6,mm
